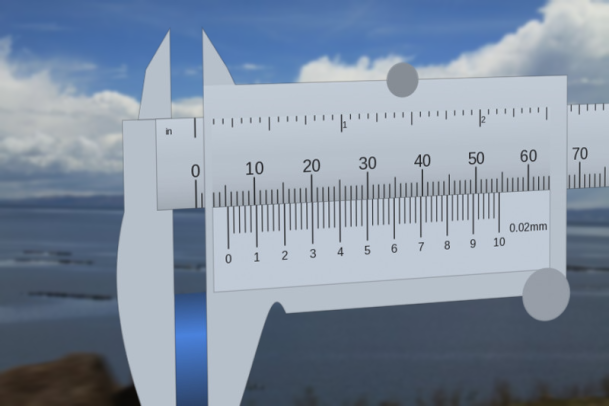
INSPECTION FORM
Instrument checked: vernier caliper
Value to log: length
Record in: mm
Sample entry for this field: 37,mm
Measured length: 5.4,mm
